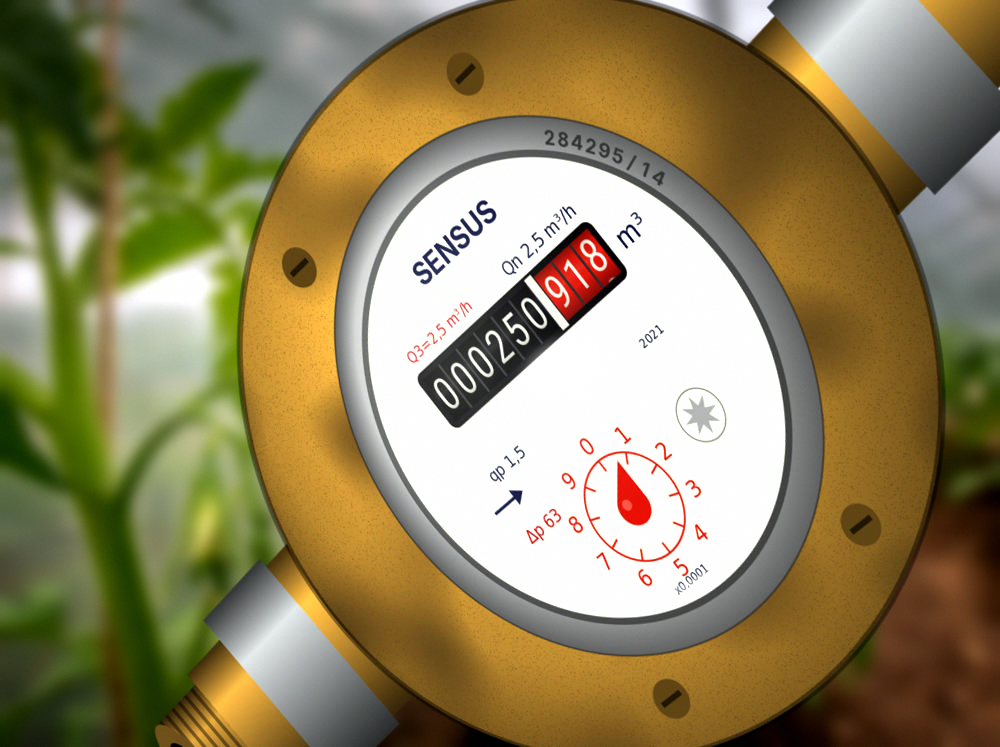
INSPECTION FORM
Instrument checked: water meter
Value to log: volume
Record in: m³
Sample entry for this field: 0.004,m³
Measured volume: 250.9180,m³
